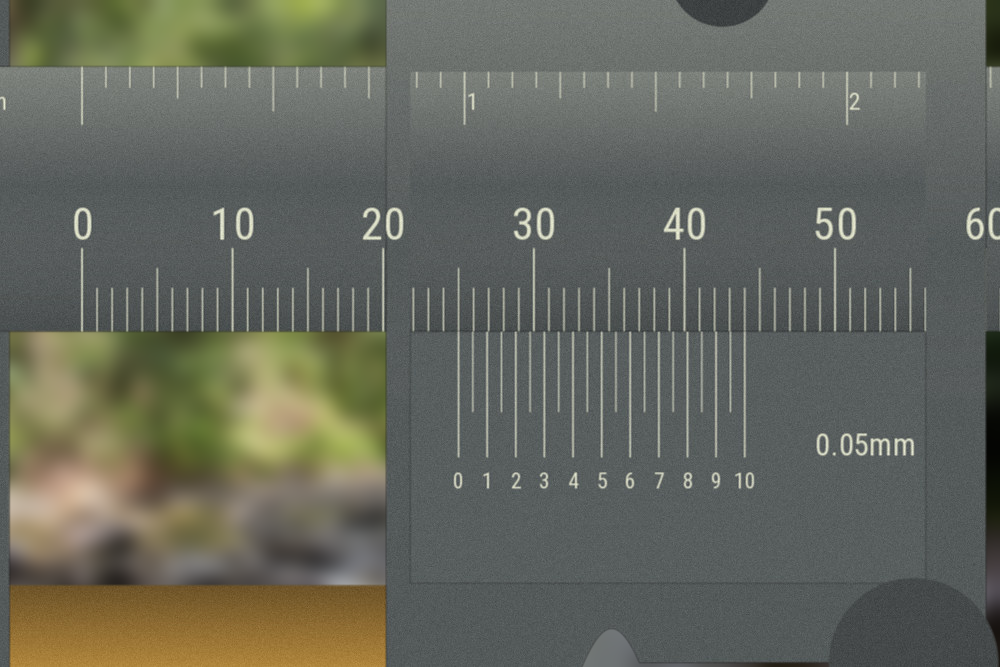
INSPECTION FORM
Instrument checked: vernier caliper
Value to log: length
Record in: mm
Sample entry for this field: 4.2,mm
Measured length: 25.0,mm
